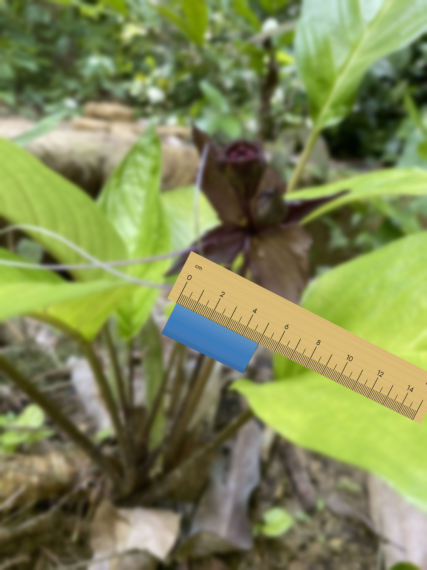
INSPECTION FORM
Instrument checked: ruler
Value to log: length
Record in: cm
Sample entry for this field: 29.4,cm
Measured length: 5,cm
